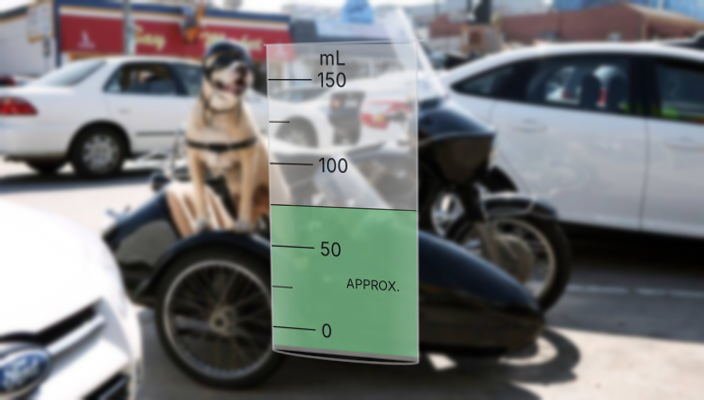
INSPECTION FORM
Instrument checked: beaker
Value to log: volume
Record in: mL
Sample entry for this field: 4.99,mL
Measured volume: 75,mL
